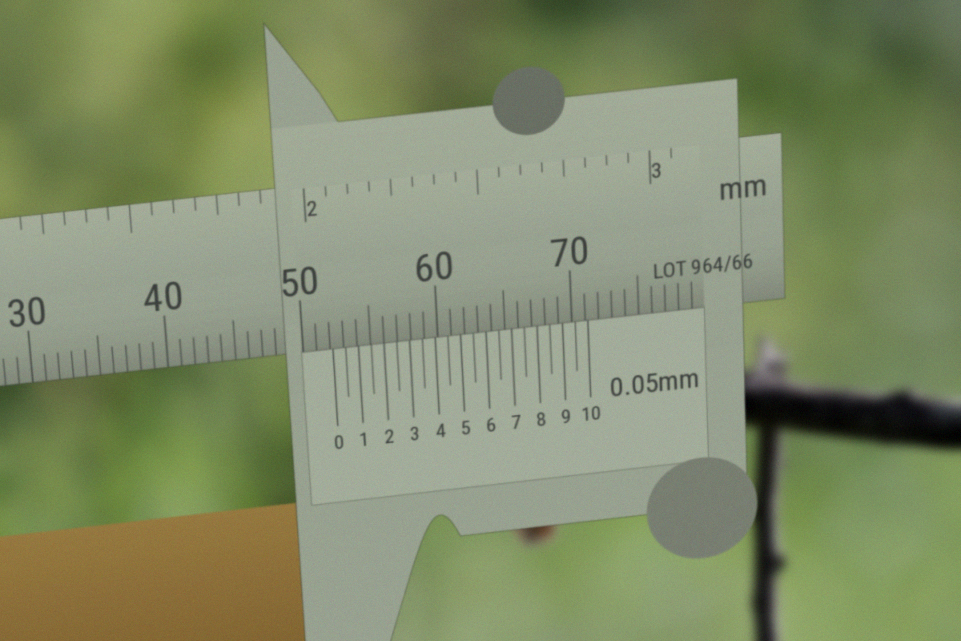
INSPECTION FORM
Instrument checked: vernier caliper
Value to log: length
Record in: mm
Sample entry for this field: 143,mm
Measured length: 52.2,mm
